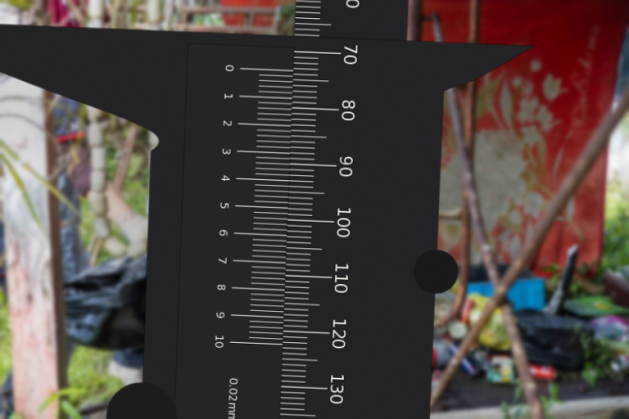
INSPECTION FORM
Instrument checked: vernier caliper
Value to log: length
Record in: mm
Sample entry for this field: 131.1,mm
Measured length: 73.4,mm
